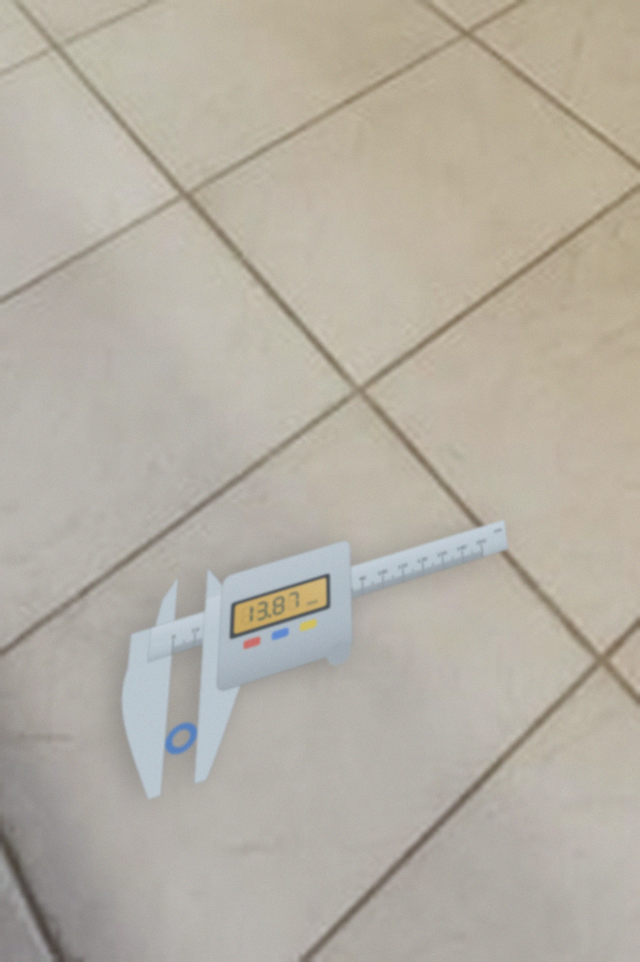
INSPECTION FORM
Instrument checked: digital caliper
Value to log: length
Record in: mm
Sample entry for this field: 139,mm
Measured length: 13.87,mm
